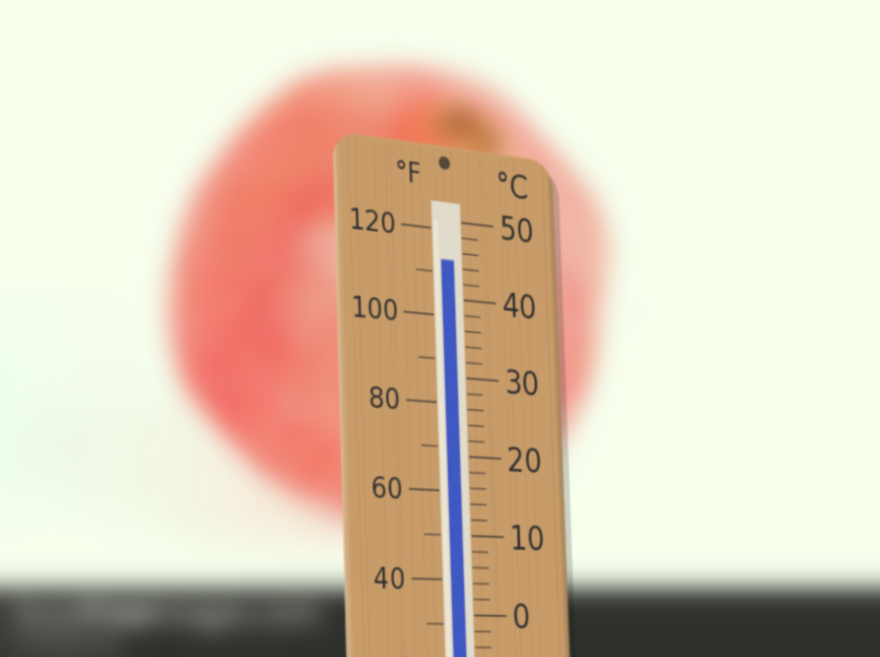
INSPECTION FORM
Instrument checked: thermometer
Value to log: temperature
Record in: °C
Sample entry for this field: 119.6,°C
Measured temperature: 45,°C
